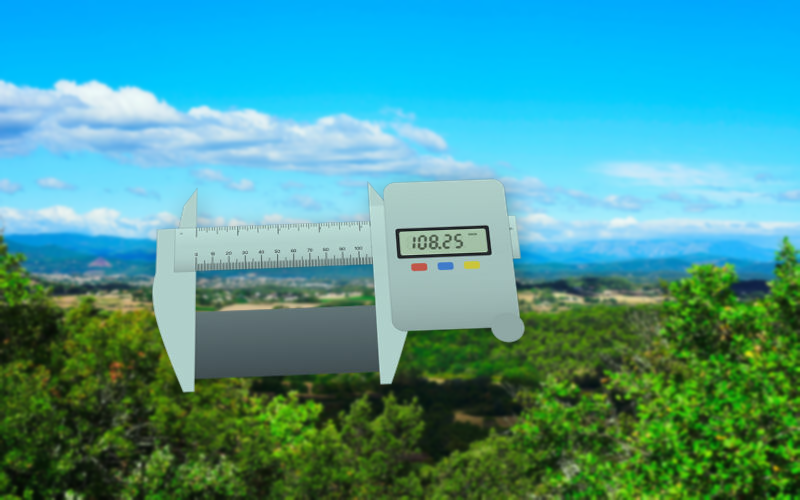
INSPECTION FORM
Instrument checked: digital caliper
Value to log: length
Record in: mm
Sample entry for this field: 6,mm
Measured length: 108.25,mm
